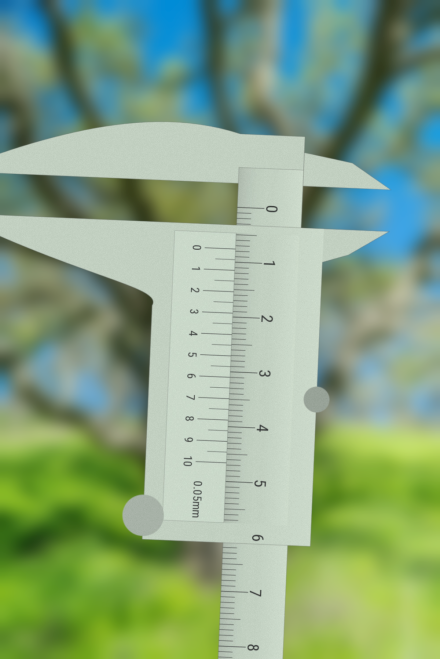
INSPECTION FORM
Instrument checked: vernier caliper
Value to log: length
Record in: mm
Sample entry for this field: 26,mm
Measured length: 7.6,mm
